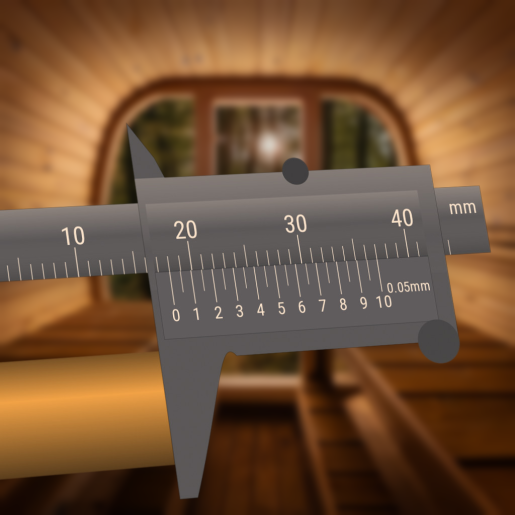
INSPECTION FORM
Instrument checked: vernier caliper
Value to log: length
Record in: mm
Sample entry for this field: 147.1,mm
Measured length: 18.0,mm
